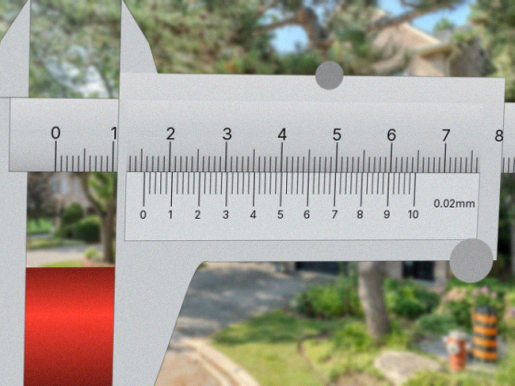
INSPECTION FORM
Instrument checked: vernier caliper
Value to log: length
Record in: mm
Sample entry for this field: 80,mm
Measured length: 15.6,mm
